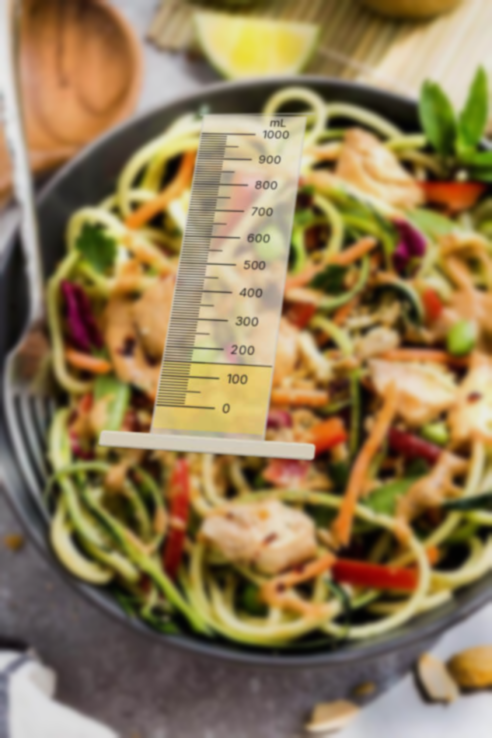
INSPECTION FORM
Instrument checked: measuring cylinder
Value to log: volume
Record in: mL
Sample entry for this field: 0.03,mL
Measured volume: 150,mL
